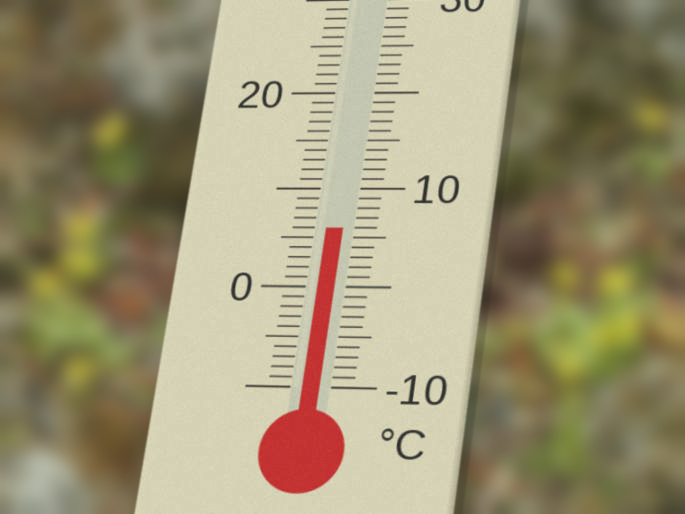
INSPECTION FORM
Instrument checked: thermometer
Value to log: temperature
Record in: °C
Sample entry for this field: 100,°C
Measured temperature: 6,°C
